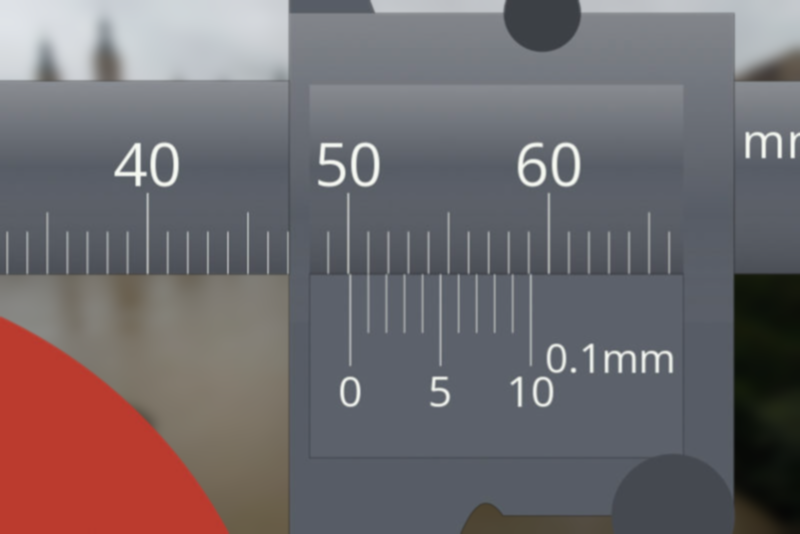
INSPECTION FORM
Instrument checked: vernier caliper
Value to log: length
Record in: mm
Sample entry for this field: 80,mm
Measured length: 50.1,mm
